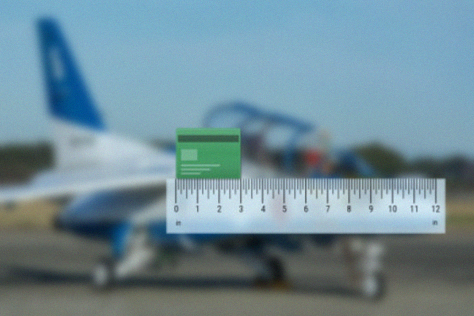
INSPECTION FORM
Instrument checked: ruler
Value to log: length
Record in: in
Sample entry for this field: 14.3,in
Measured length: 3,in
